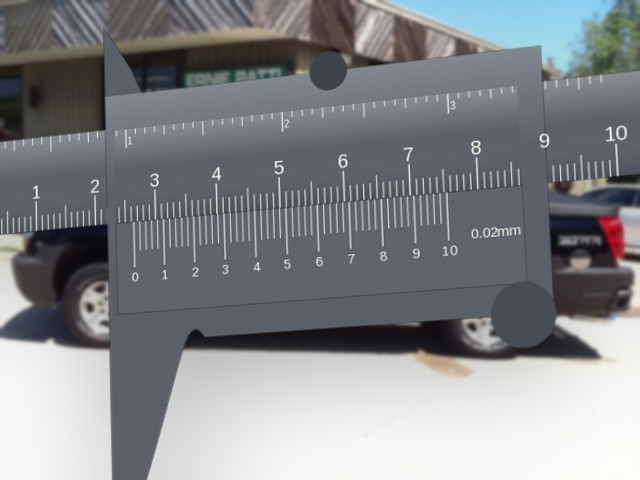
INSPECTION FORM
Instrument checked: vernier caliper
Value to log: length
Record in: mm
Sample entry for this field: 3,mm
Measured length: 26.4,mm
